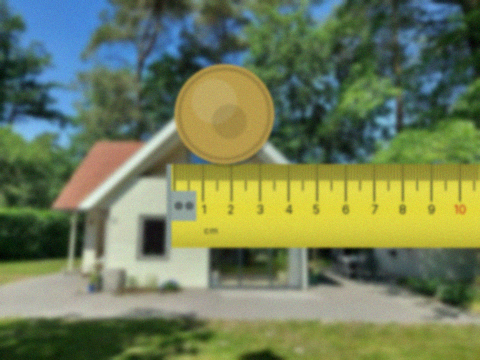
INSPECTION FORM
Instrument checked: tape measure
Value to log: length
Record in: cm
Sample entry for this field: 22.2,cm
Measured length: 3.5,cm
